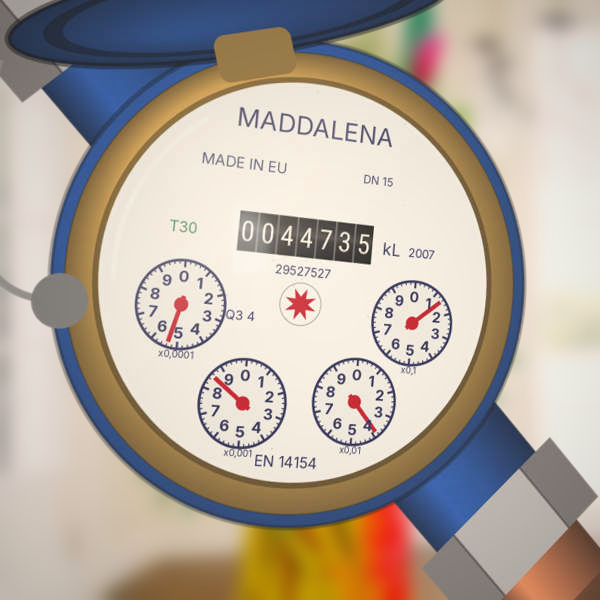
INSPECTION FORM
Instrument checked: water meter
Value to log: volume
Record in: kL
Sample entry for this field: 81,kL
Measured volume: 44735.1385,kL
